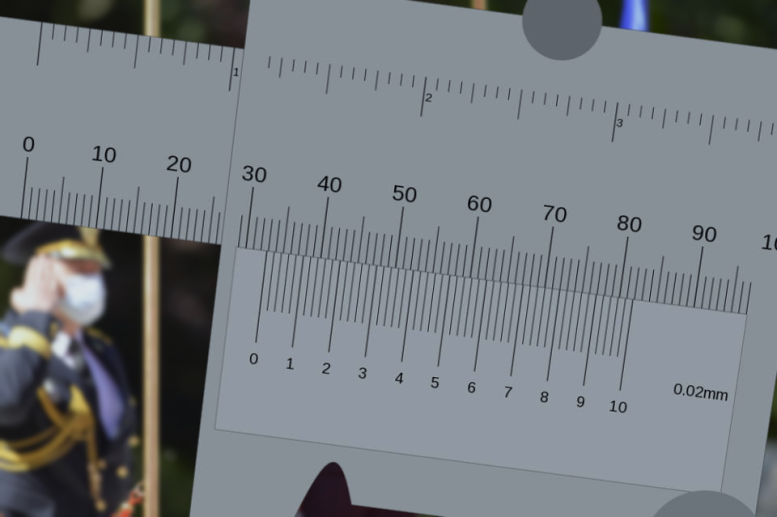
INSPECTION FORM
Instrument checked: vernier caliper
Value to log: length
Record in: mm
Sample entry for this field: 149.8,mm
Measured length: 32.8,mm
